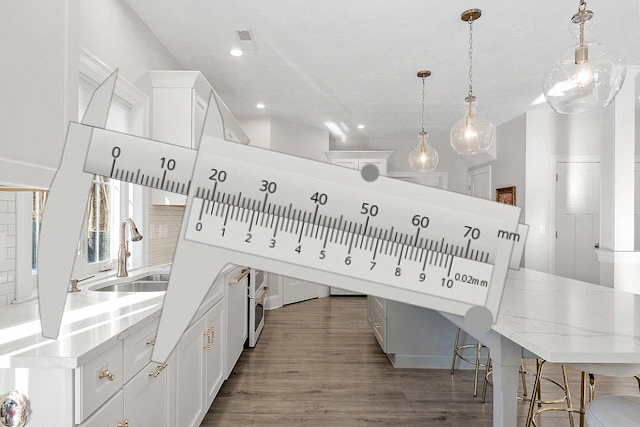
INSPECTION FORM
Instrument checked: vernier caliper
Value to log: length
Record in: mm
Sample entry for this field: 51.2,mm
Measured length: 18.5,mm
